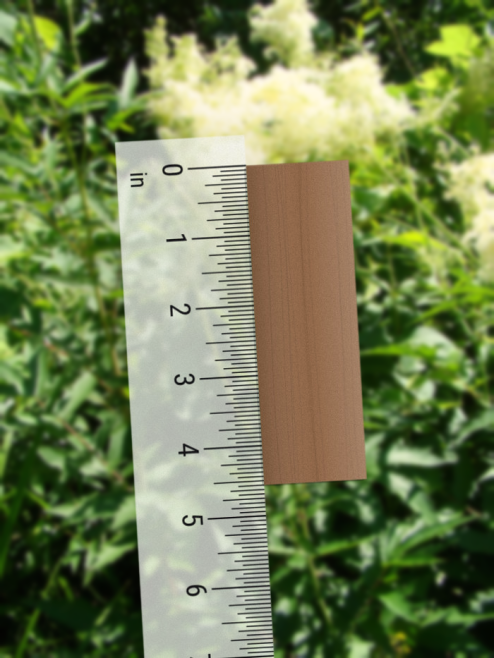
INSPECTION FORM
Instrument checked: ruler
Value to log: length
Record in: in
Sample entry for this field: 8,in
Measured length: 4.5625,in
